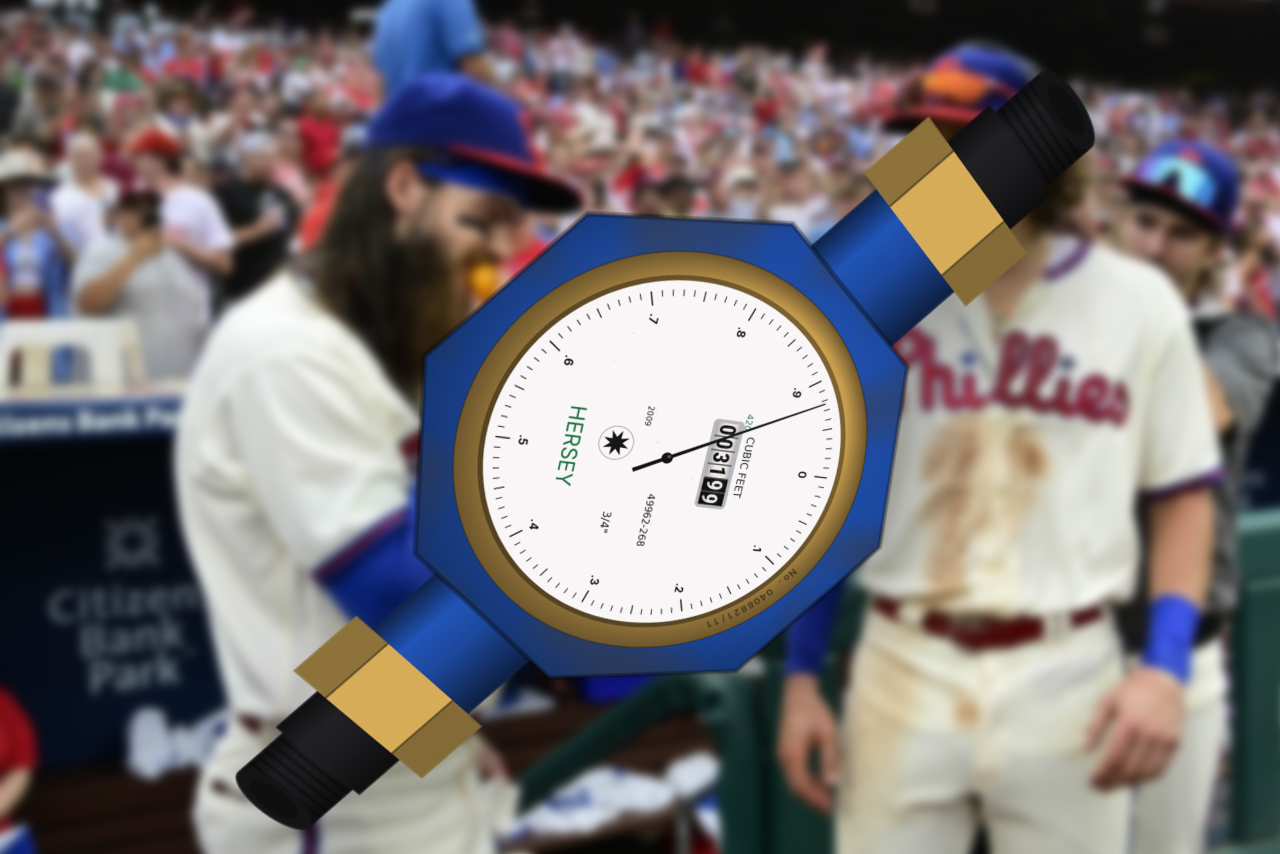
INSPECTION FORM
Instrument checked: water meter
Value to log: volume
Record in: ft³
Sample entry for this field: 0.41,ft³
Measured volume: 3198.92,ft³
